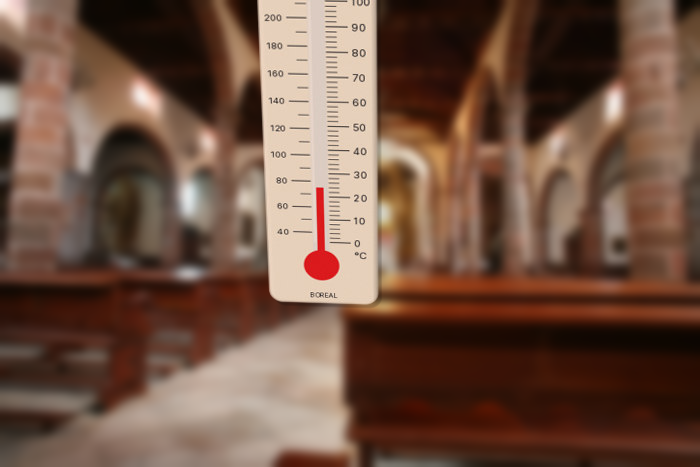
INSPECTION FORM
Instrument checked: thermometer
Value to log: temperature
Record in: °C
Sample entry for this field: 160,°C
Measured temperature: 24,°C
